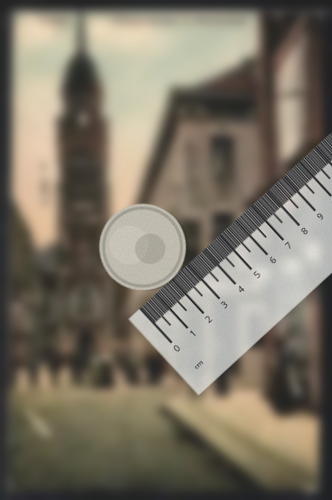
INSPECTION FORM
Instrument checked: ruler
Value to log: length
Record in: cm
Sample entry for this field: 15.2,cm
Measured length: 4,cm
